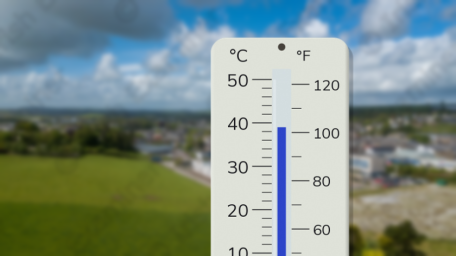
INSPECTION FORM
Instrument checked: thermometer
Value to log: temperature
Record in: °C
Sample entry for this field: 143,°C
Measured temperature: 39,°C
